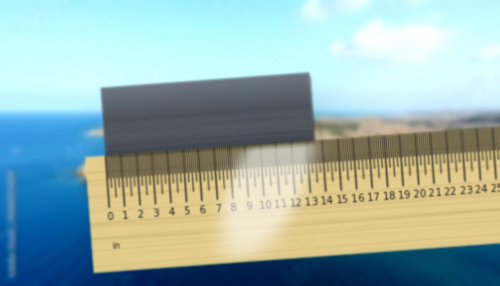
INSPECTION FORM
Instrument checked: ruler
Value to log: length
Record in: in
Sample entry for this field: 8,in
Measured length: 13.5,in
